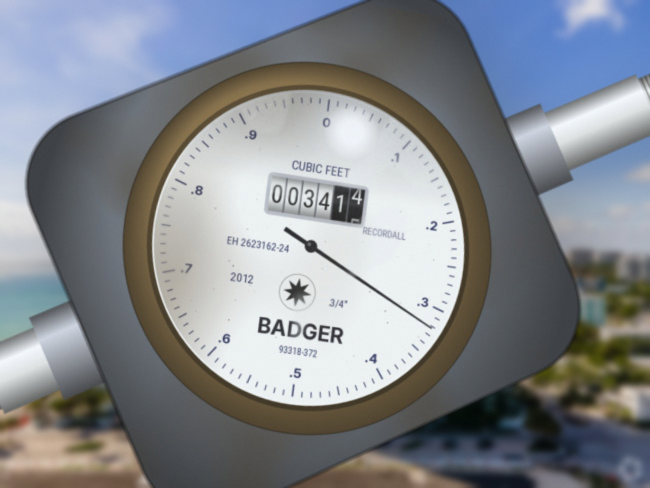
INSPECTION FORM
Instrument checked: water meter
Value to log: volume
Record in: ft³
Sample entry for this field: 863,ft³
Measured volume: 3414.32,ft³
